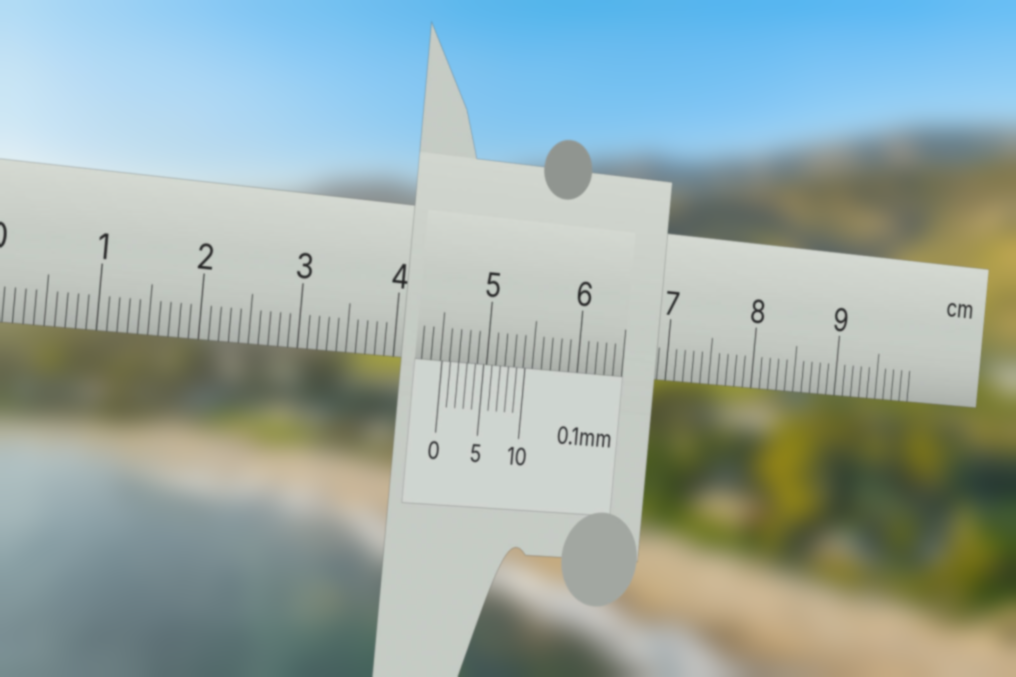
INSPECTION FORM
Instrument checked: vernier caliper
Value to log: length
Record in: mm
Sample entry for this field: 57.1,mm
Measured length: 45.2,mm
